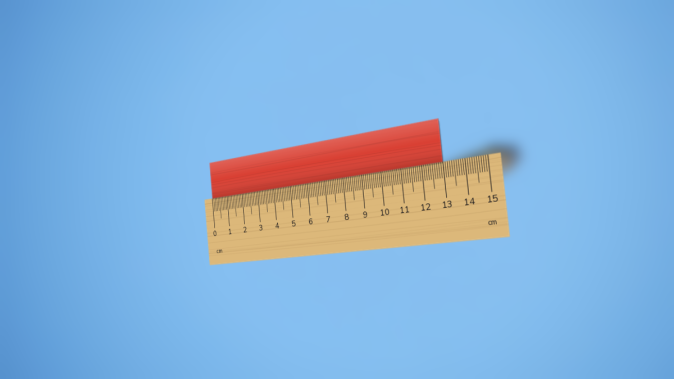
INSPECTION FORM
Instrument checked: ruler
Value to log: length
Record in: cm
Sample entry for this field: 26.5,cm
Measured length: 13,cm
